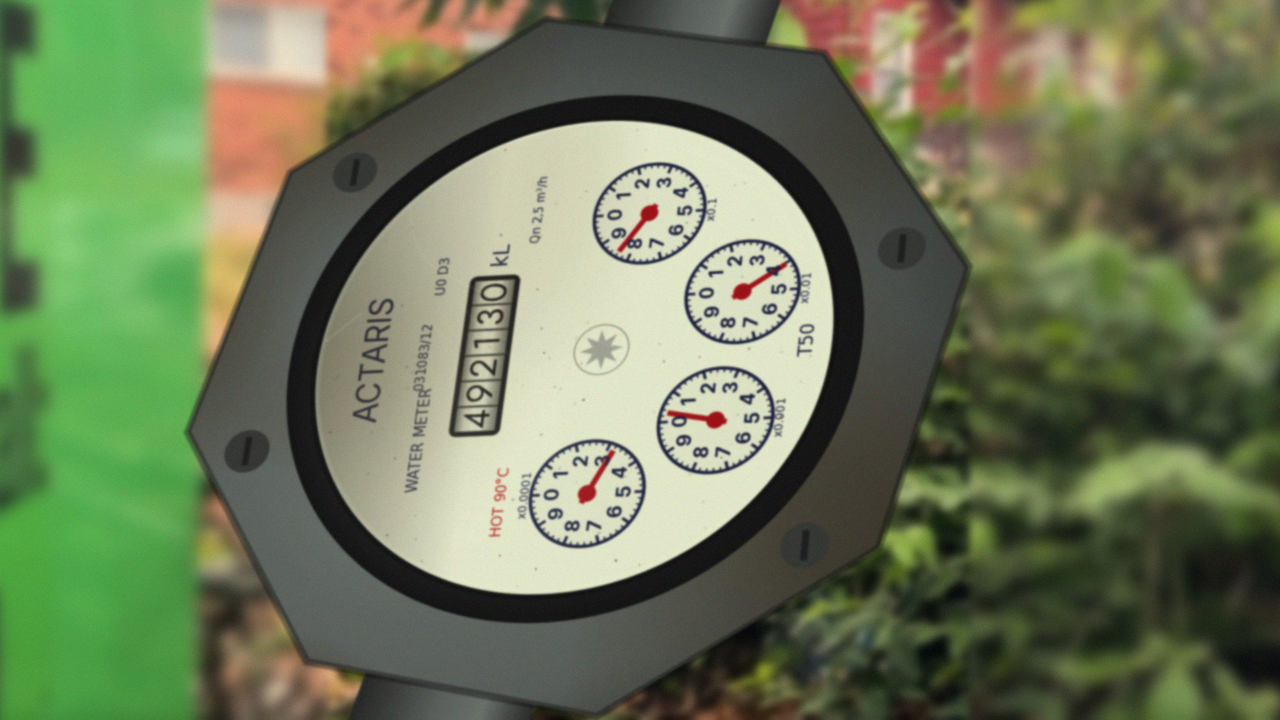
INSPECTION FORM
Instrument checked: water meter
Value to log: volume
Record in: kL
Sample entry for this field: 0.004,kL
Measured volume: 492130.8403,kL
